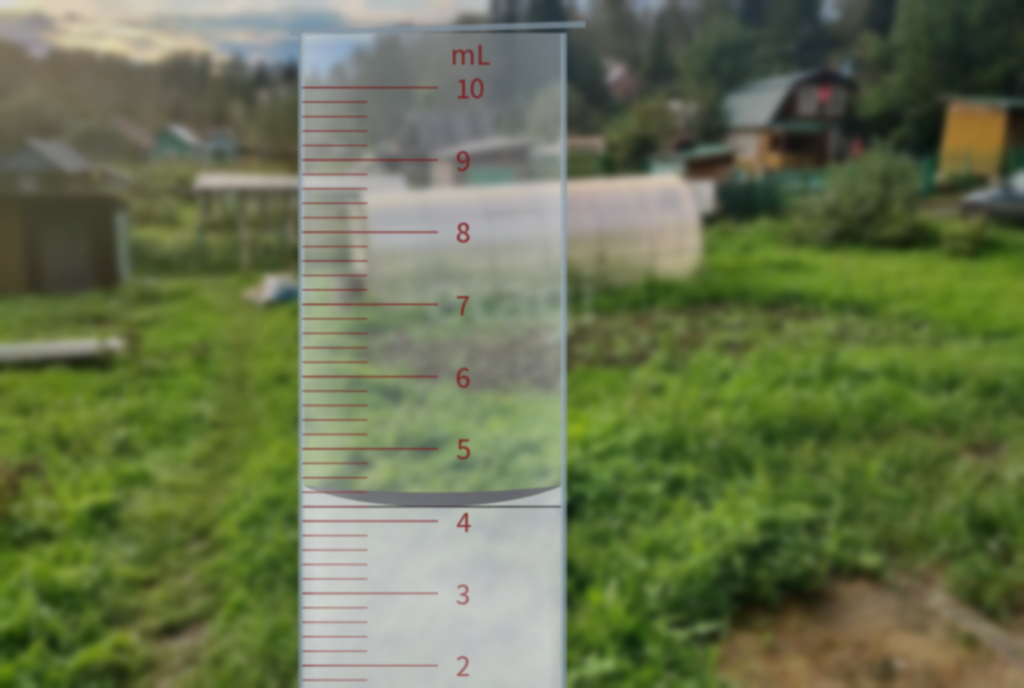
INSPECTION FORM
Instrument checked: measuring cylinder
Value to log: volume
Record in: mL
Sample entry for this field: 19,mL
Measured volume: 4.2,mL
